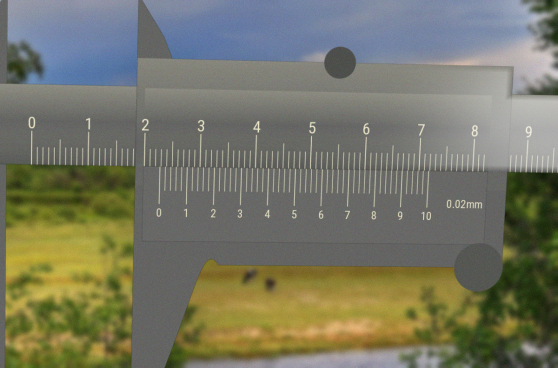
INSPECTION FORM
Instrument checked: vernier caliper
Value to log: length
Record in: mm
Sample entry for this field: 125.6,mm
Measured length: 22.8,mm
